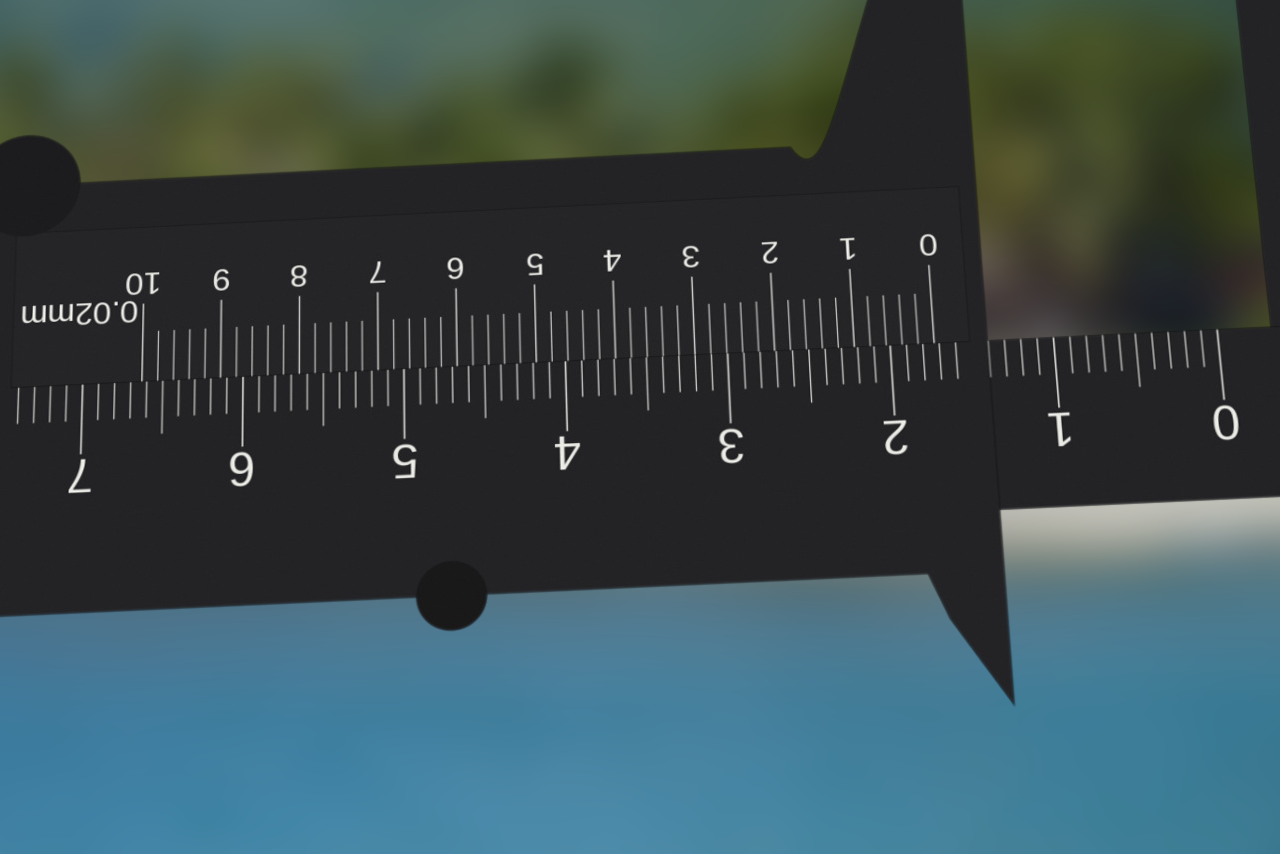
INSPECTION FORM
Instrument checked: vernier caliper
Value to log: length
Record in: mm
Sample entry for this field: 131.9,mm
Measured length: 17.3,mm
